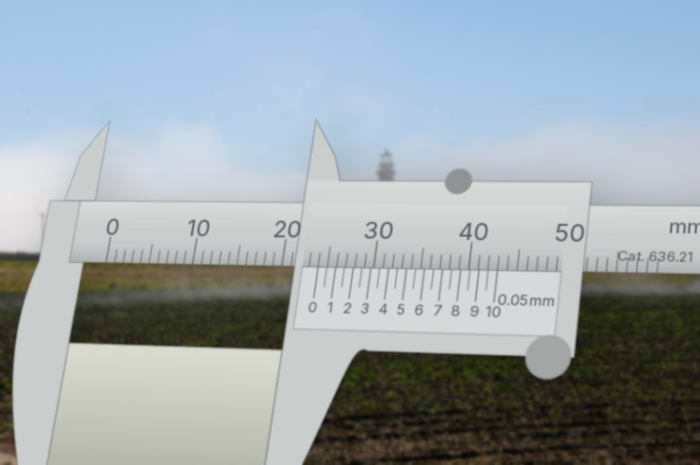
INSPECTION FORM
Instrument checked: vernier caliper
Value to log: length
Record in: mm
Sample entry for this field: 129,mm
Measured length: 24.0,mm
